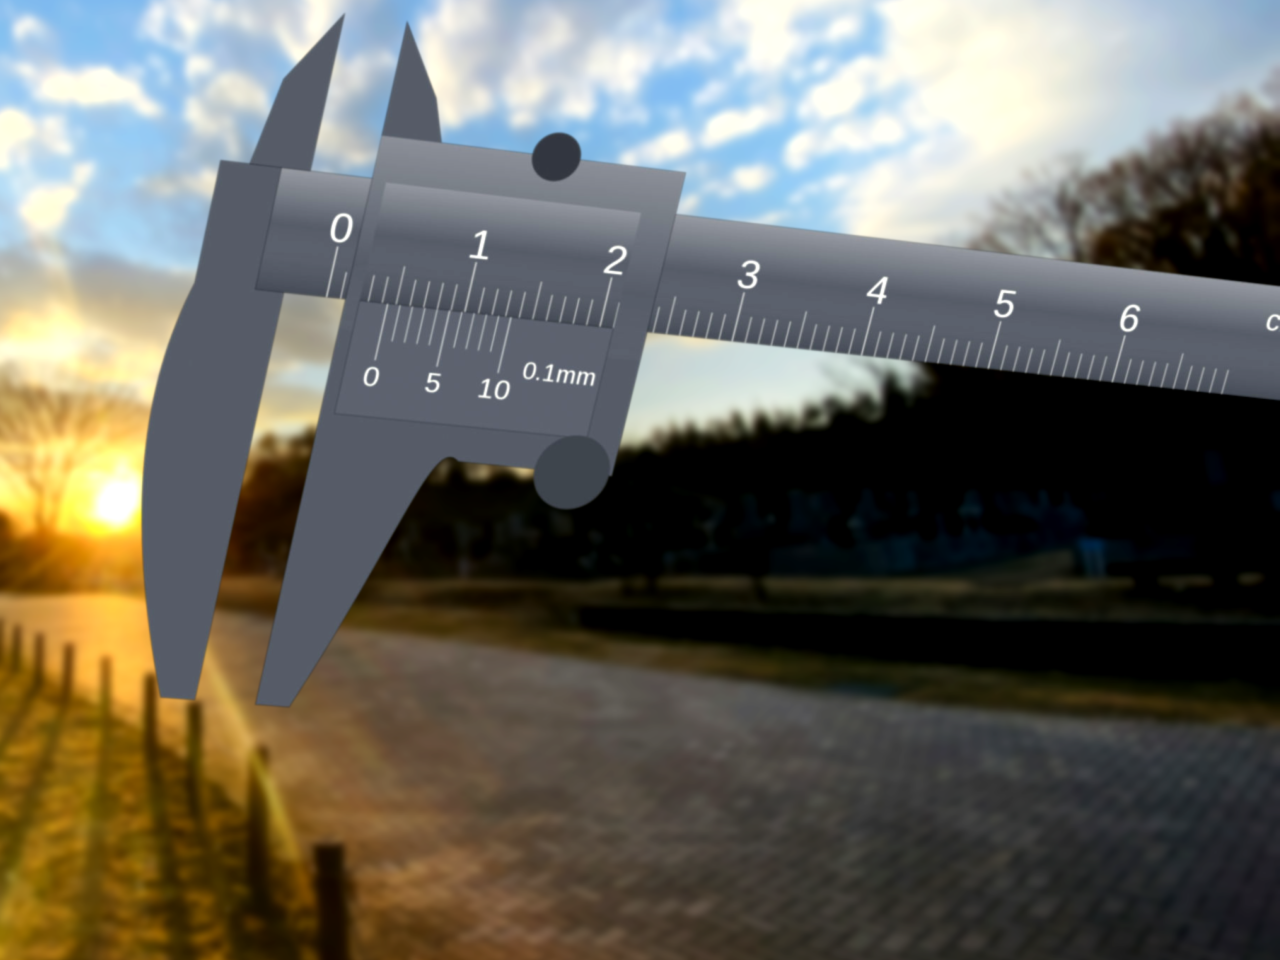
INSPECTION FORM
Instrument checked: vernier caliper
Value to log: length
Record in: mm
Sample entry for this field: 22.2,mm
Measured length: 4.4,mm
